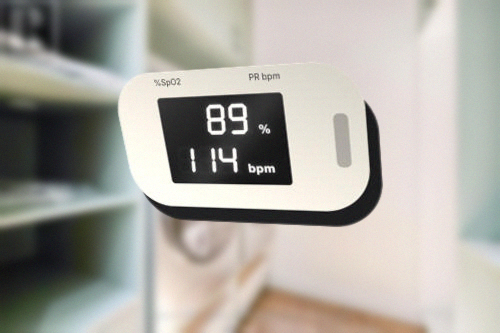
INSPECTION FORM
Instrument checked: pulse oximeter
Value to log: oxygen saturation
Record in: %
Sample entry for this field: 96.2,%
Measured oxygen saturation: 89,%
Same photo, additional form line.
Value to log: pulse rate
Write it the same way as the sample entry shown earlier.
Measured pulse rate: 114,bpm
